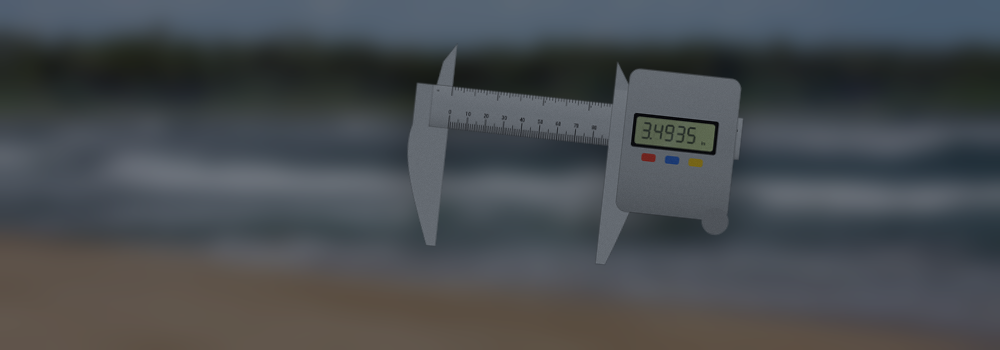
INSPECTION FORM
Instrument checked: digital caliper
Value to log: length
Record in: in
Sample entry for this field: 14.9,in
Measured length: 3.4935,in
